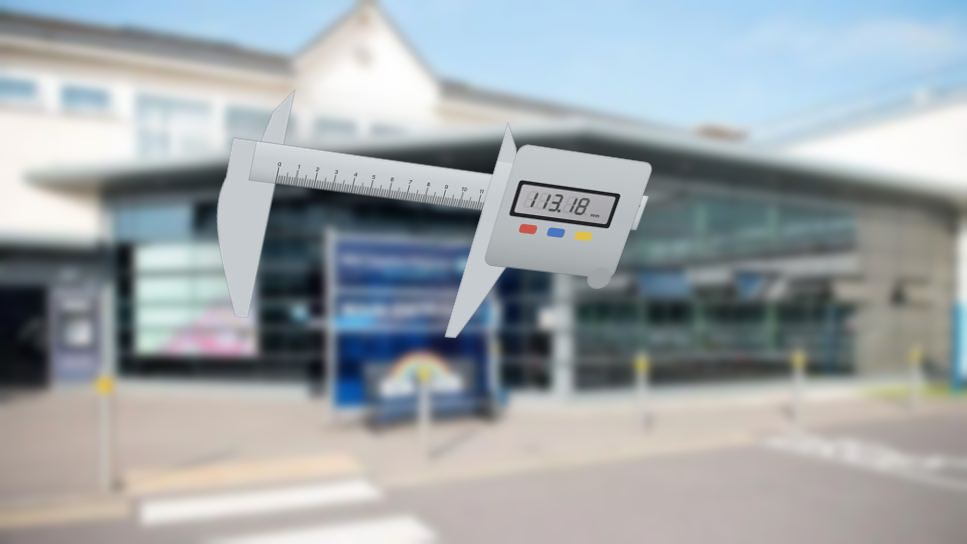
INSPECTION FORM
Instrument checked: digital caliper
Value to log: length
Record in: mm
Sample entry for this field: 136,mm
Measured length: 113.18,mm
